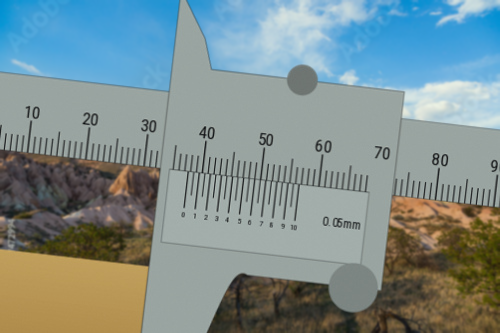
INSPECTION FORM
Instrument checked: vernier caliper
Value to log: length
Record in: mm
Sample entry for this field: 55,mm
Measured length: 37.6,mm
